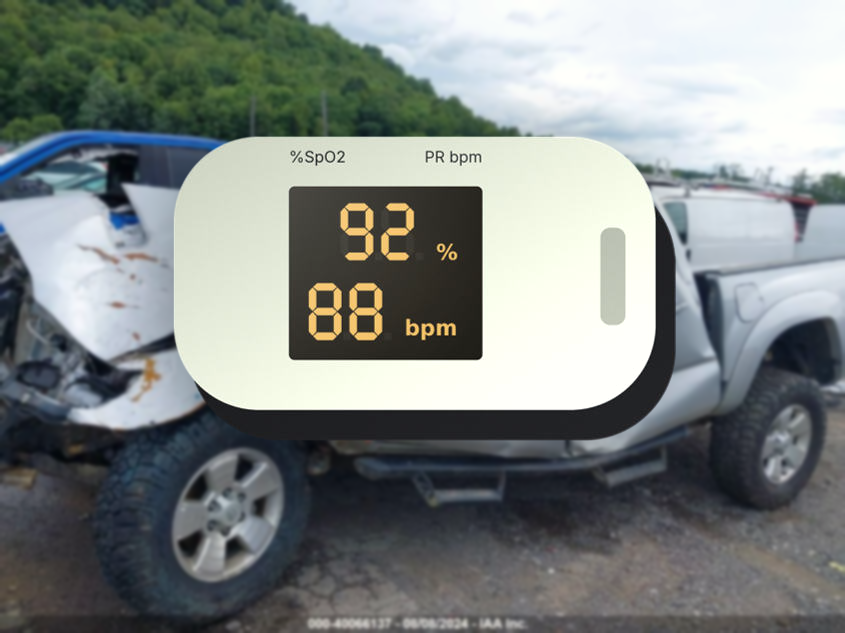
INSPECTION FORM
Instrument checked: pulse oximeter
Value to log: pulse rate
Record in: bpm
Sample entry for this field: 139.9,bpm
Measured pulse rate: 88,bpm
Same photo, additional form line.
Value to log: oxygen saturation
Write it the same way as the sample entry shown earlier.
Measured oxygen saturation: 92,%
